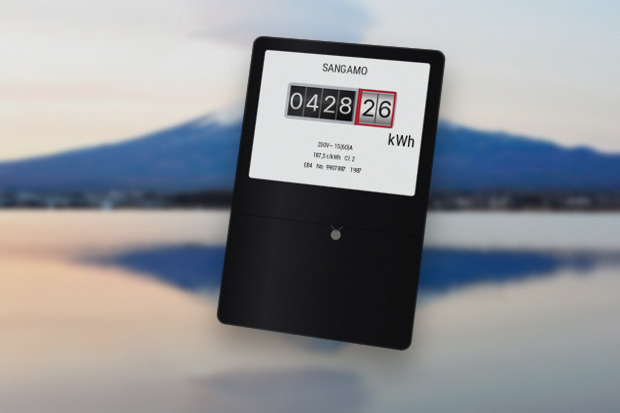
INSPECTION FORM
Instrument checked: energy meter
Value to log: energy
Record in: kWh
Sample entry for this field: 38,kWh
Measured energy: 428.26,kWh
